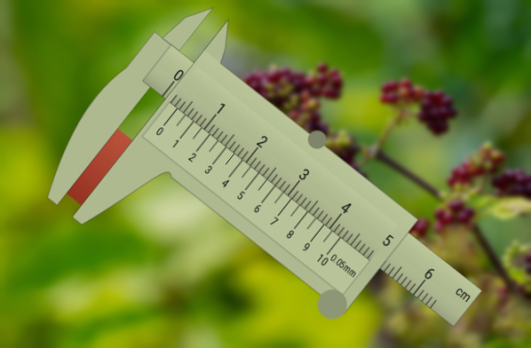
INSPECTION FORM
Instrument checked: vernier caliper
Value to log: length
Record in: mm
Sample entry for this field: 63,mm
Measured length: 3.6,mm
